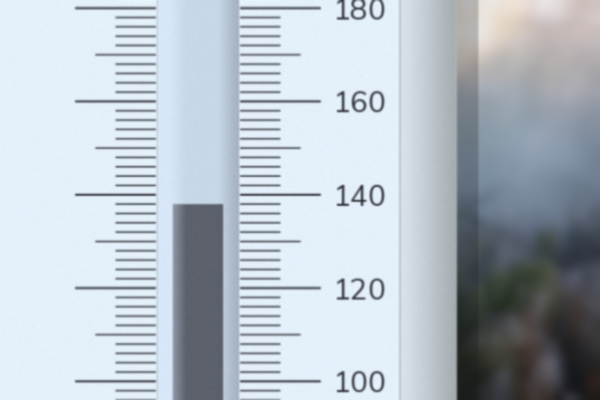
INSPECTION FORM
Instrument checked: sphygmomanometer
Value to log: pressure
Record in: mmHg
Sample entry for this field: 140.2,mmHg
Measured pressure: 138,mmHg
